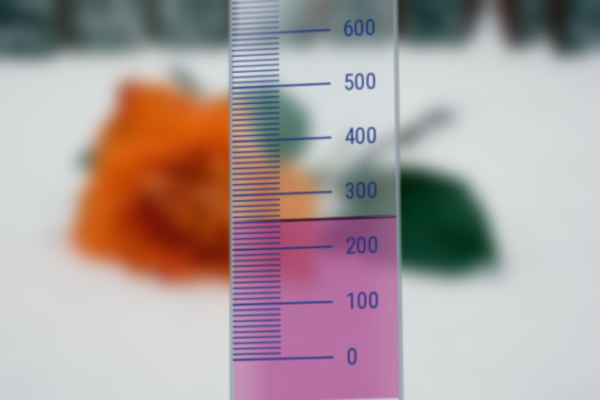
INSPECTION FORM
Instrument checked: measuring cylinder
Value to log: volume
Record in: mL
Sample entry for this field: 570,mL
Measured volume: 250,mL
